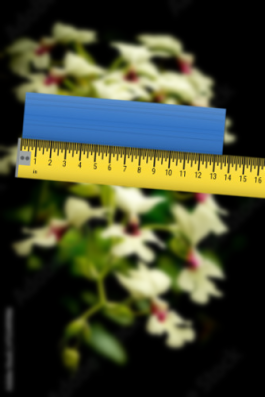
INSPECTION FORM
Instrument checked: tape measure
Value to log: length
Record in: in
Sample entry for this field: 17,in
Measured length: 13.5,in
